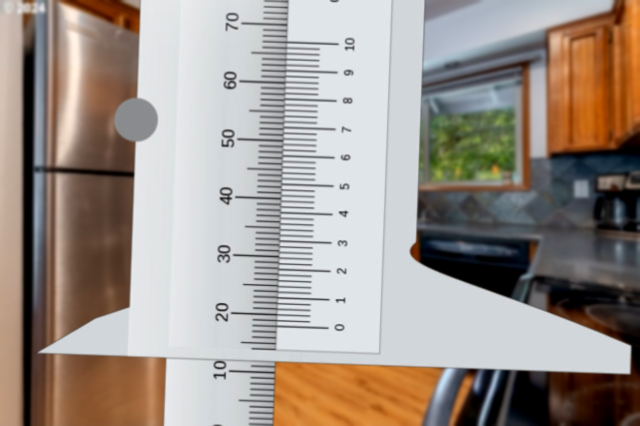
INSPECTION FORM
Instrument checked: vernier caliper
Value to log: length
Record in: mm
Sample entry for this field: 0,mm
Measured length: 18.0,mm
